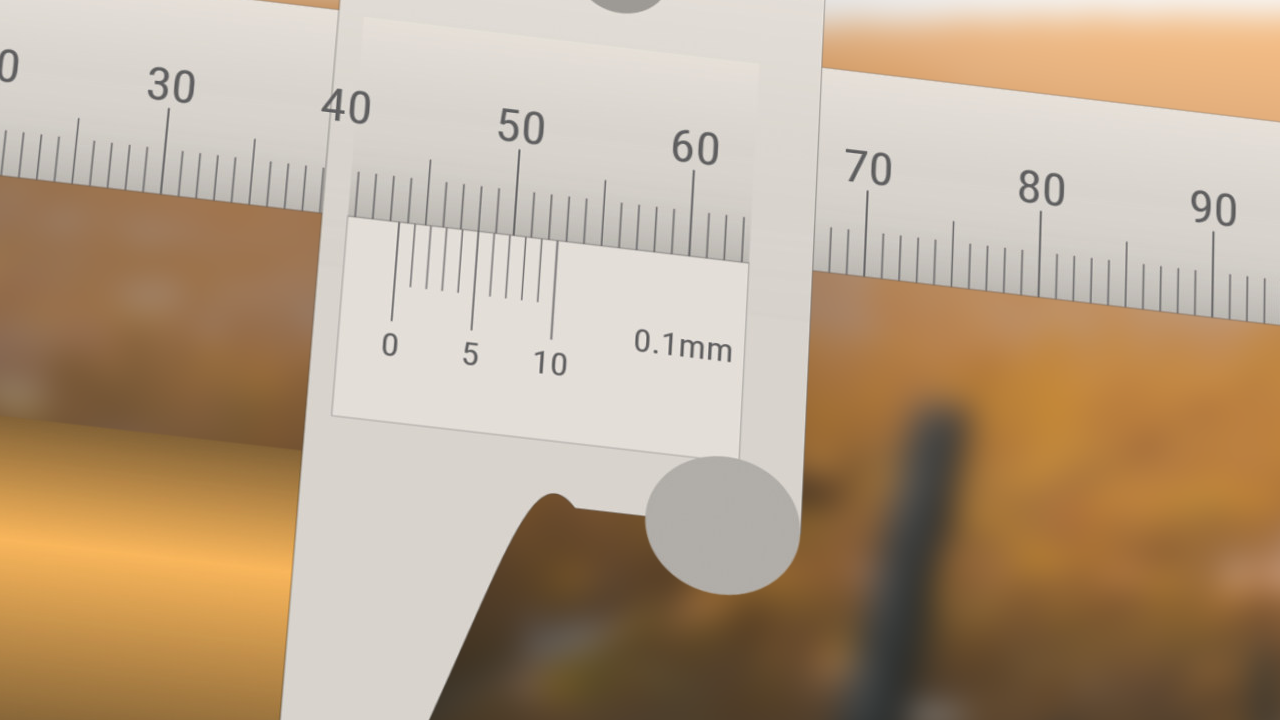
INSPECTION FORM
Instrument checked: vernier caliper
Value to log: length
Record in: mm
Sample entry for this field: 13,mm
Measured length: 43.5,mm
